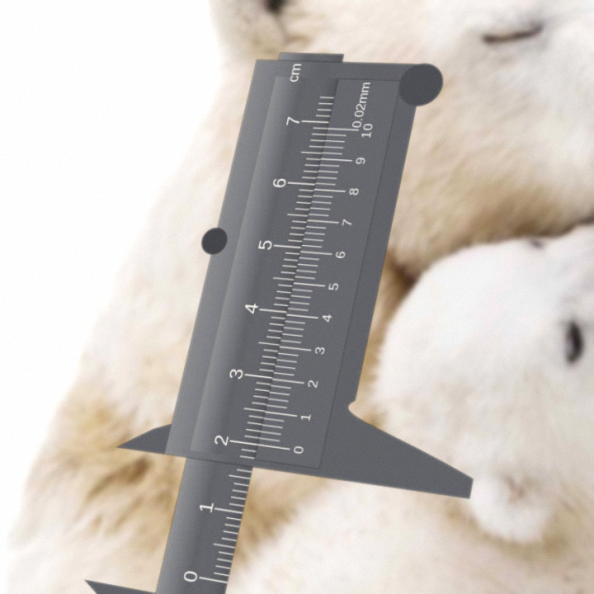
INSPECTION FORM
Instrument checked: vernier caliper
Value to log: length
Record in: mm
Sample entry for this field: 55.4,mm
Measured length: 20.0,mm
